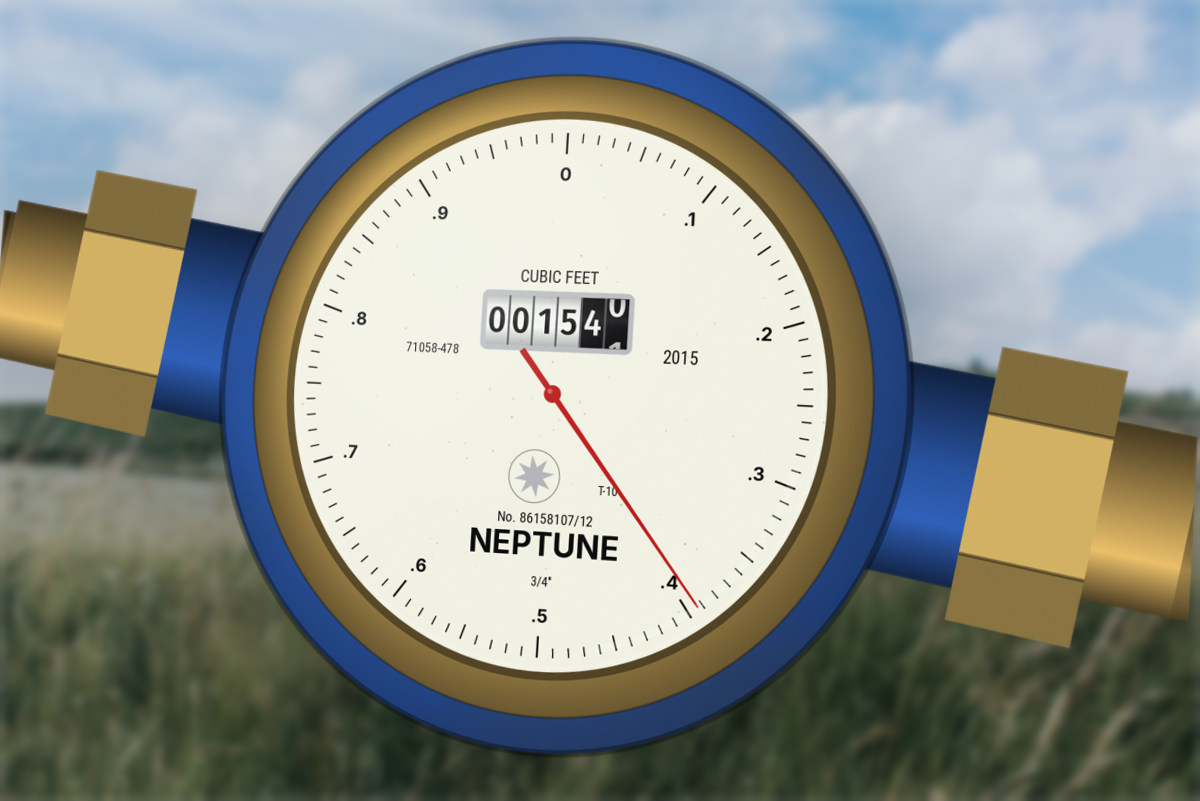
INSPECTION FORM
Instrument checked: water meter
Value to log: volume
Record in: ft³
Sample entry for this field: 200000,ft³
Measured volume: 1540.39,ft³
